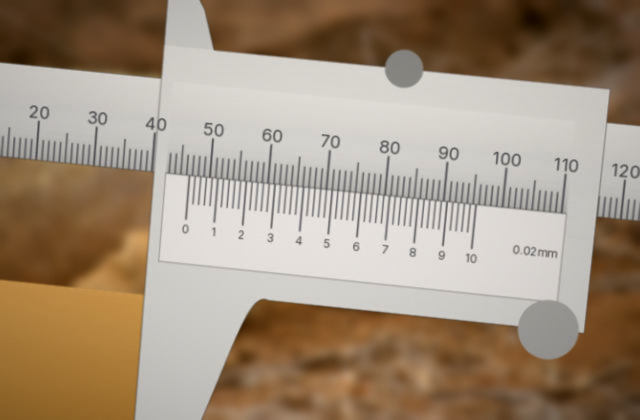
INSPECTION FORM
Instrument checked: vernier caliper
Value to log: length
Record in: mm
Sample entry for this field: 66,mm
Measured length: 46.5,mm
